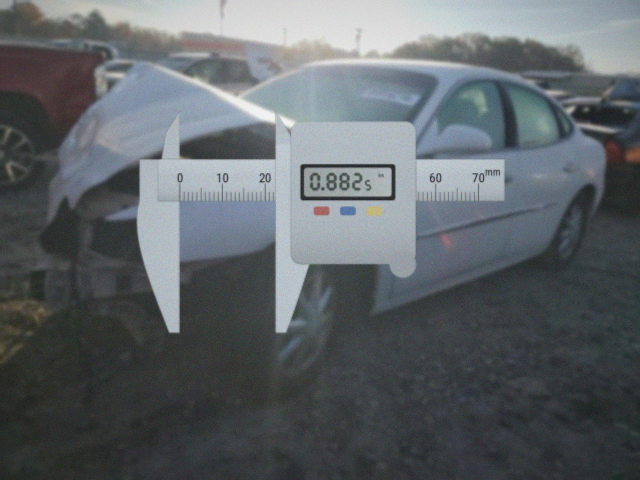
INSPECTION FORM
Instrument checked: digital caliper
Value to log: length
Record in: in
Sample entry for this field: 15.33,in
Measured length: 0.8825,in
